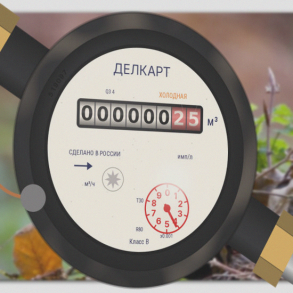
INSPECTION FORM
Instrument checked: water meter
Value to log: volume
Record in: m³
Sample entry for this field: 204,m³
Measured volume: 0.254,m³
